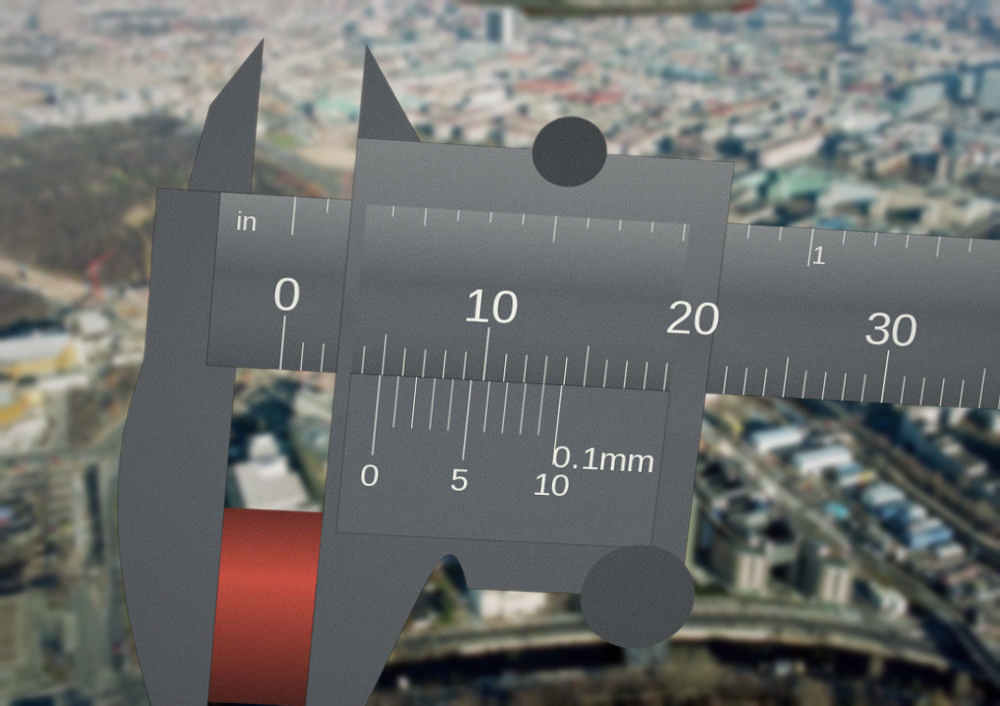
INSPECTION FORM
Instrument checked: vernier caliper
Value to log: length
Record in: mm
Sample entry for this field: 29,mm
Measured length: 4.9,mm
